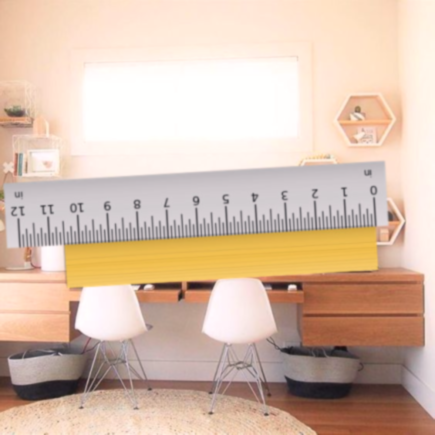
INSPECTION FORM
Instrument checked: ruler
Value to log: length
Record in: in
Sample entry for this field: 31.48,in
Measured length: 10.5,in
